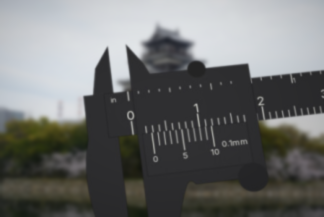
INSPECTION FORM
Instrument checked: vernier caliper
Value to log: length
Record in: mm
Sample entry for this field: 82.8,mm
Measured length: 2.8,mm
